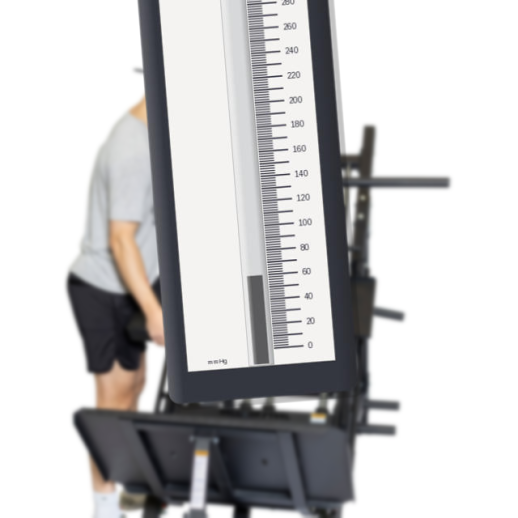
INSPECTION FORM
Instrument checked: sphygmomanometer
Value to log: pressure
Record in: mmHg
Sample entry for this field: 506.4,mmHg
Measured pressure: 60,mmHg
